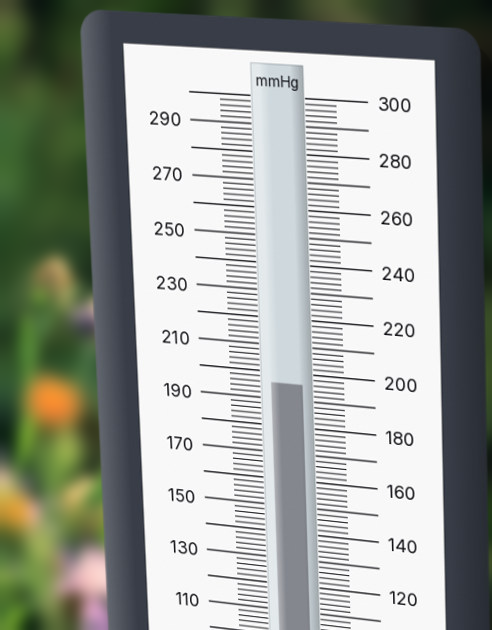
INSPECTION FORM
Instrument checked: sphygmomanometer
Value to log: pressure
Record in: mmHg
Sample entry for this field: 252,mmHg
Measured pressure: 196,mmHg
